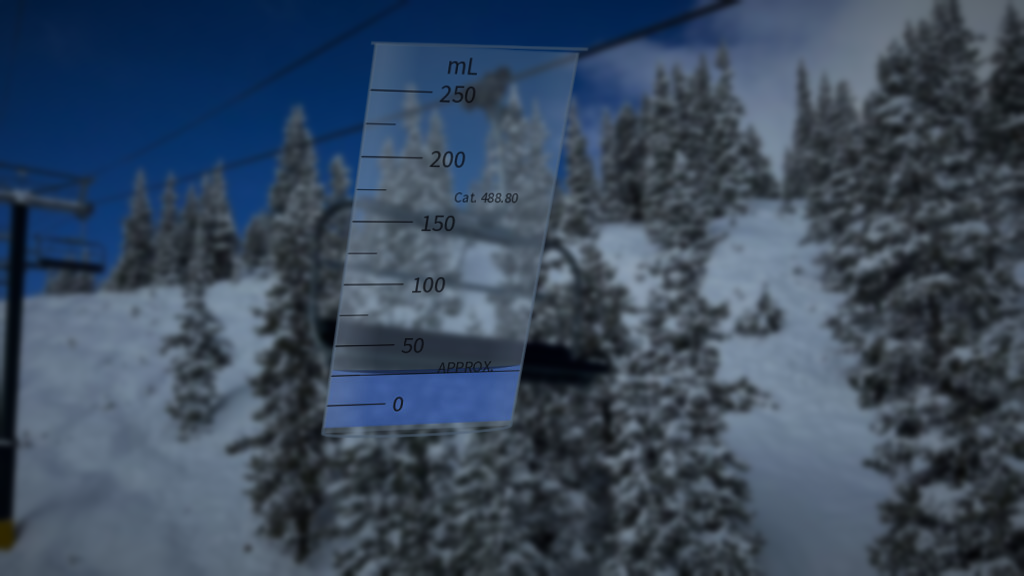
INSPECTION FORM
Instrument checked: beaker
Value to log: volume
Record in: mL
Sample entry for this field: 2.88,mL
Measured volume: 25,mL
